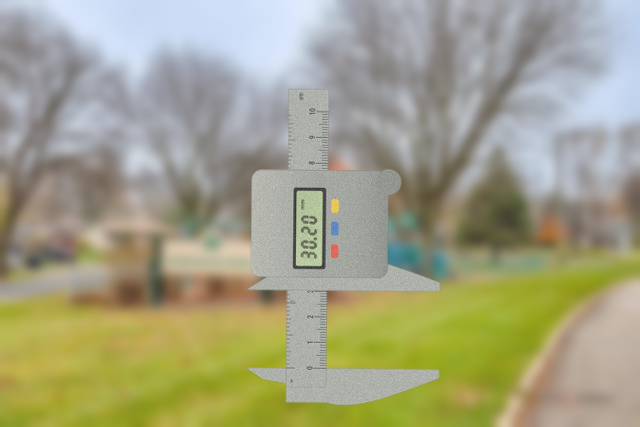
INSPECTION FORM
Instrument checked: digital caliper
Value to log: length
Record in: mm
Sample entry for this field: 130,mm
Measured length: 30.20,mm
